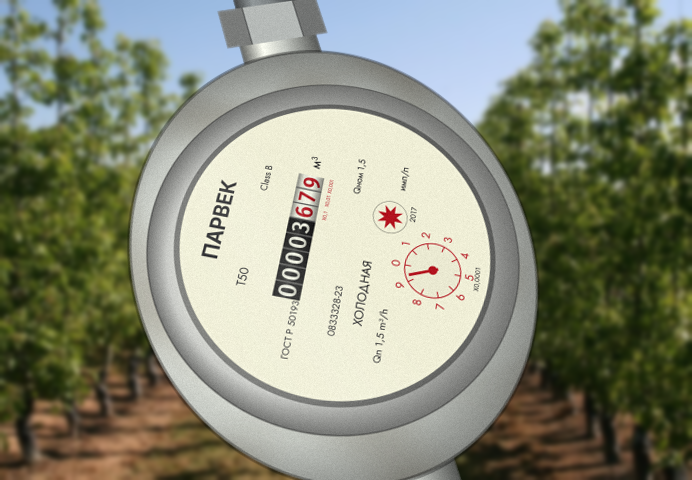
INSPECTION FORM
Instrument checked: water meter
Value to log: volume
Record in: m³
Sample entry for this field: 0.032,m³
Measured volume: 3.6789,m³
